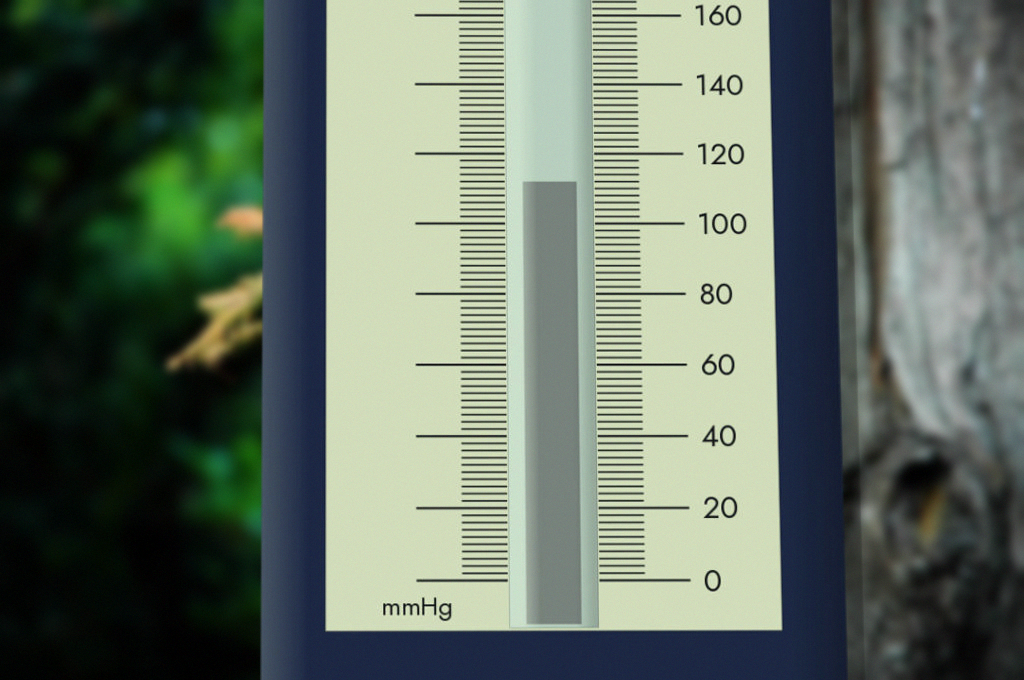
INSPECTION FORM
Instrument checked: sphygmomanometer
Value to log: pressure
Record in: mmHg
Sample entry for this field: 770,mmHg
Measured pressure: 112,mmHg
